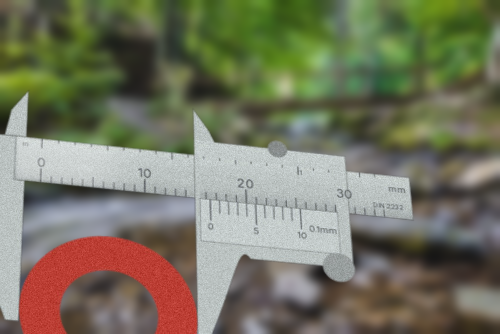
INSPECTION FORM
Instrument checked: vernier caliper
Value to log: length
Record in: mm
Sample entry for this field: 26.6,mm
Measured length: 16.4,mm
